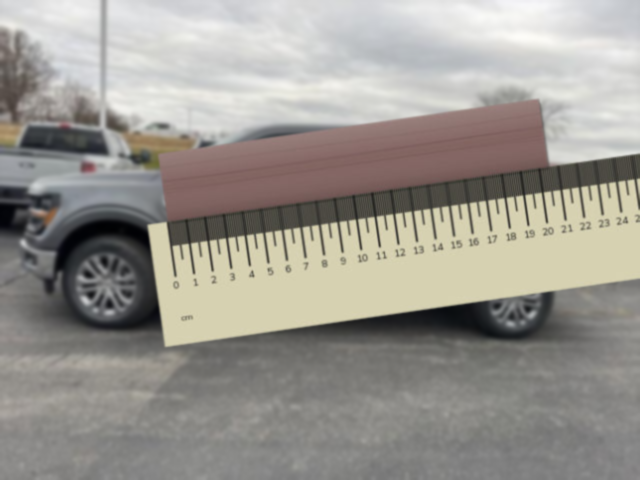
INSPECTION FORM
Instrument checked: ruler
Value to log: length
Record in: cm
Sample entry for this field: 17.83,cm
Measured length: 20.5,cm
